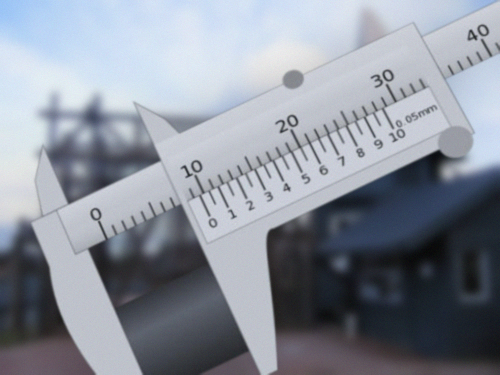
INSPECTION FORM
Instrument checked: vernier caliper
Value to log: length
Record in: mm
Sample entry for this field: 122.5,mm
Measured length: 9.6,mm
